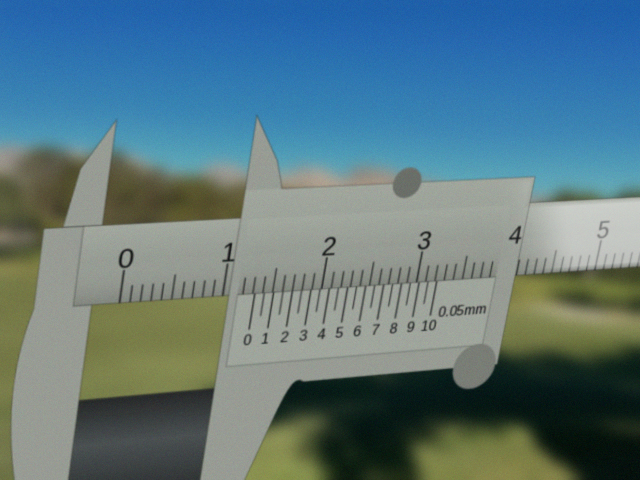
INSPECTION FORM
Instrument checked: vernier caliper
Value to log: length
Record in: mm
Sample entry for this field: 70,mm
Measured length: 13.2,mm
